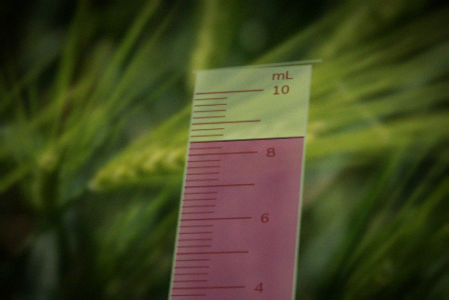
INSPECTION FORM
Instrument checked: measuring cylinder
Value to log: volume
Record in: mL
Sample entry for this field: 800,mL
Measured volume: 8.4,mL
